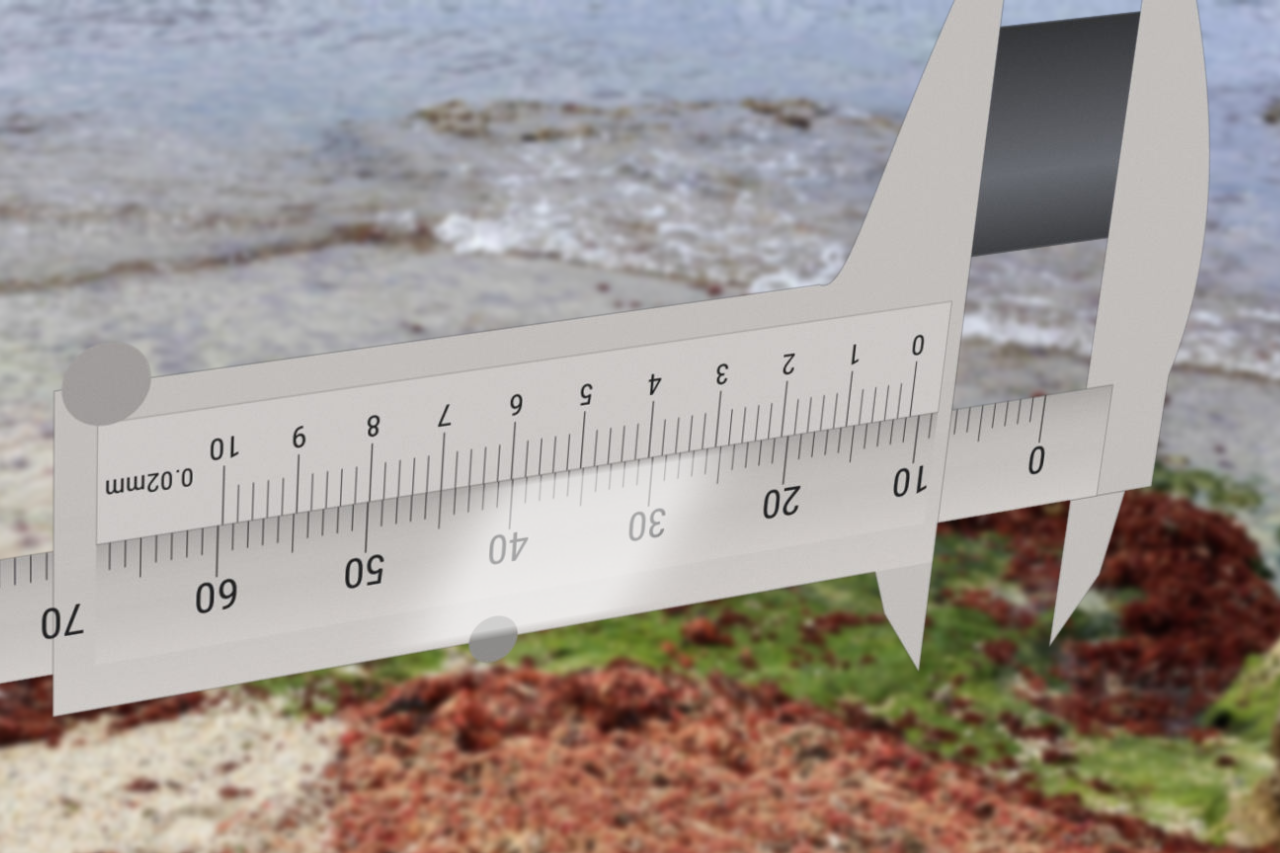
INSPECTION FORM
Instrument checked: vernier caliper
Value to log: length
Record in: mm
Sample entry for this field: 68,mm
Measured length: 10.7,mm
